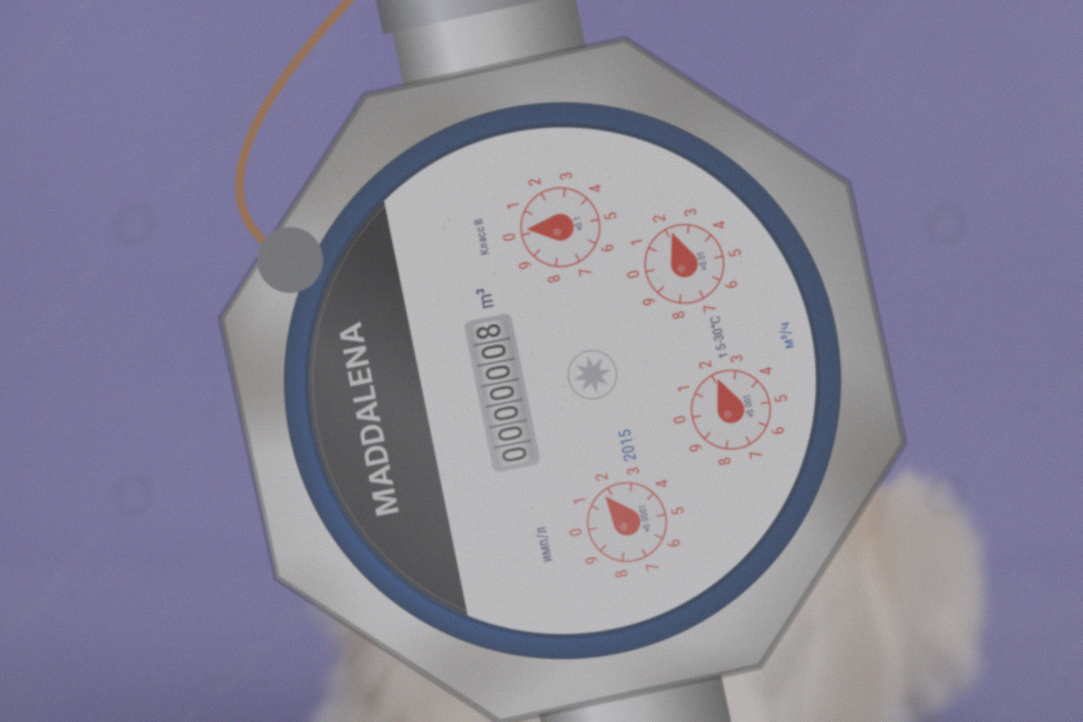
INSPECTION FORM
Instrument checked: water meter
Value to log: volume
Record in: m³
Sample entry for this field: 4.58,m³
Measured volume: 8.0221,m³
